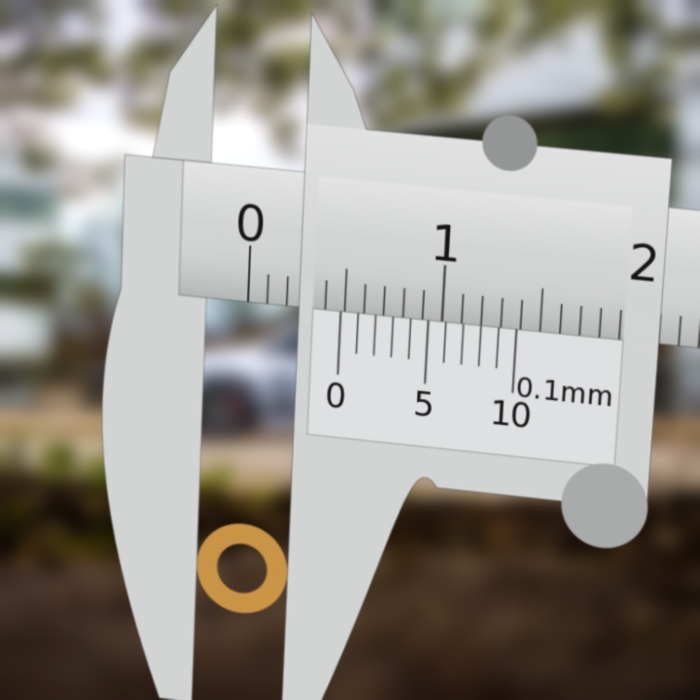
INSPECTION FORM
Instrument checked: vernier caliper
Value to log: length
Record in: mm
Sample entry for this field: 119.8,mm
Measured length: 4.8,mm
